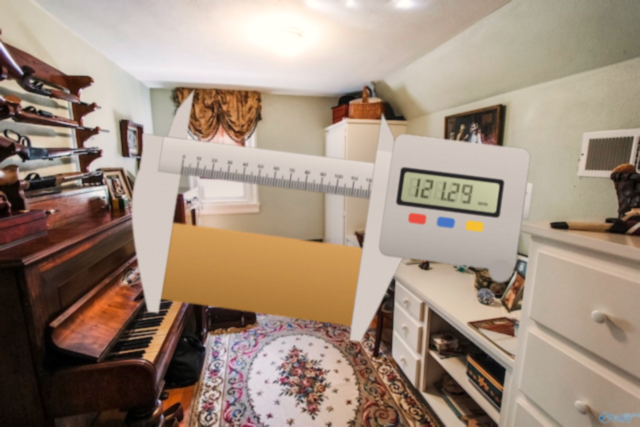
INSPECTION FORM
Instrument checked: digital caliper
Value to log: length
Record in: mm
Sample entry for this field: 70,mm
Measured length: 121.29,mm
